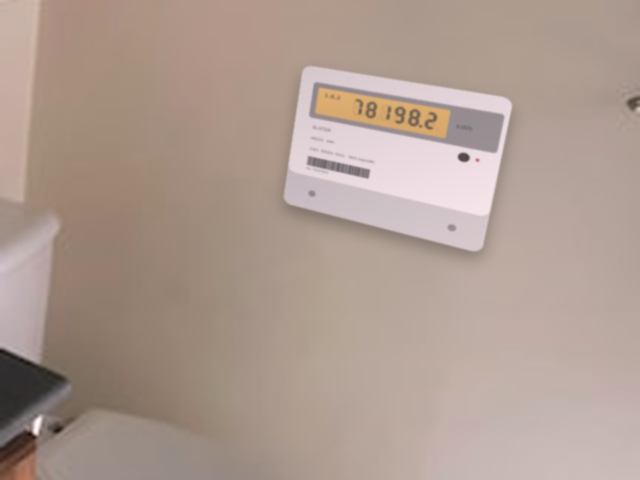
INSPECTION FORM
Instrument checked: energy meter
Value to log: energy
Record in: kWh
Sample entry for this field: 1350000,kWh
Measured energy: 78198.2,kWh
